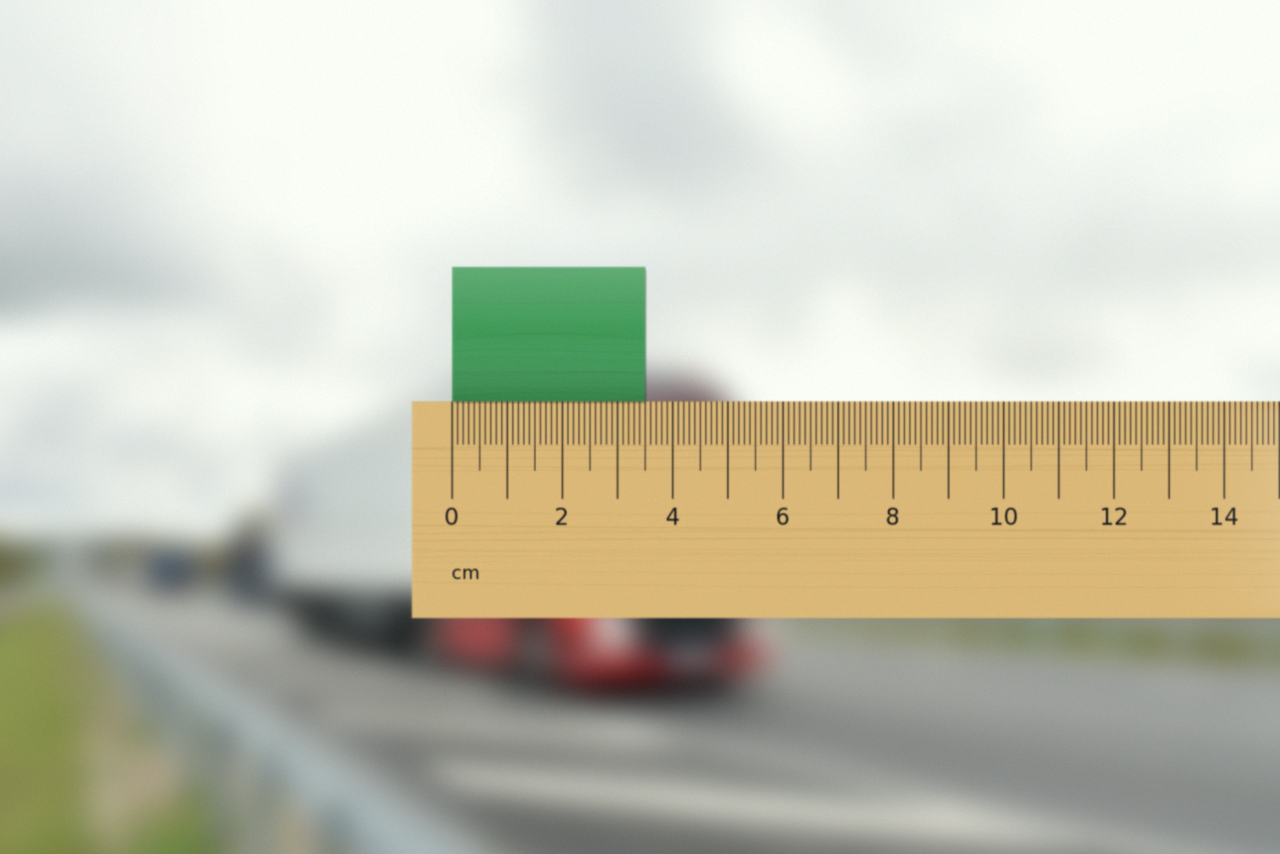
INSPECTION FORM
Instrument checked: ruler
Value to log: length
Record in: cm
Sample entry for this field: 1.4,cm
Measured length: 3.5,cm
